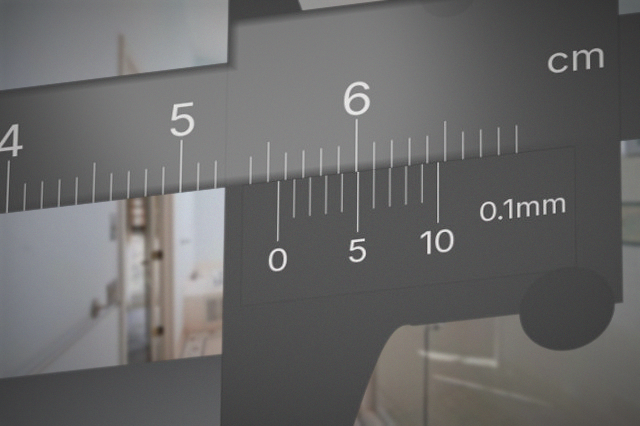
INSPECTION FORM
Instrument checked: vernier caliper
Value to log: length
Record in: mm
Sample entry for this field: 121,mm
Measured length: 55.6,mm
